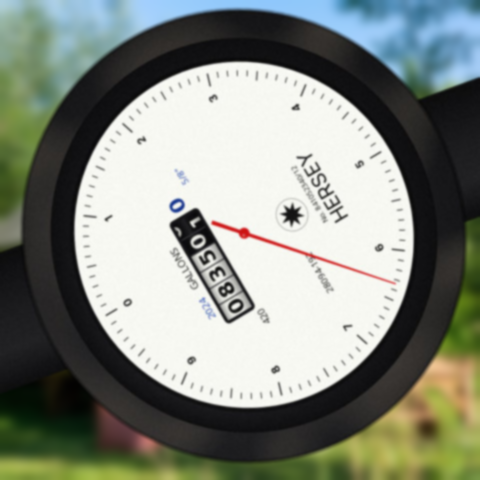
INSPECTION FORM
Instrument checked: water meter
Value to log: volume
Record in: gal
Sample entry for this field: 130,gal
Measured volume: 835006.3,gal
